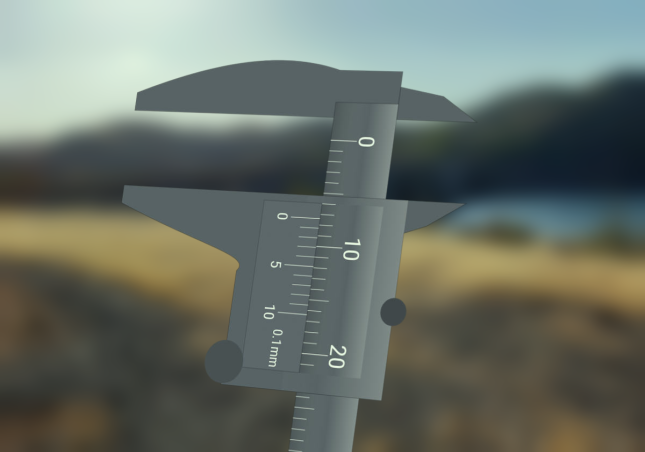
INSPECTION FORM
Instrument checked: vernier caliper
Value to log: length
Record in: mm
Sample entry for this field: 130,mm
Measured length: 7.4,mm
